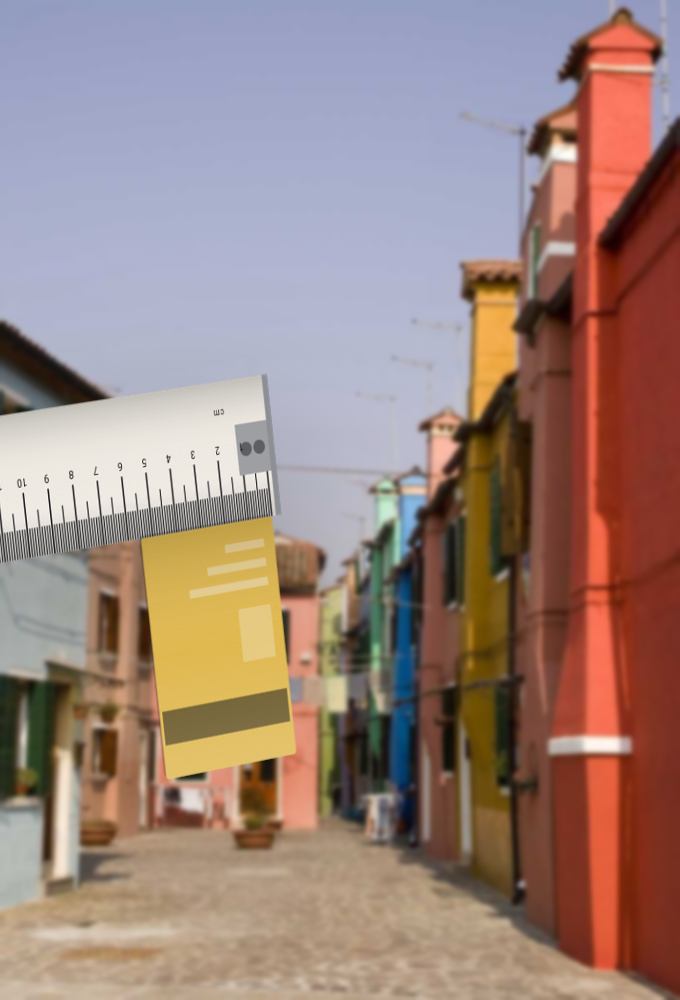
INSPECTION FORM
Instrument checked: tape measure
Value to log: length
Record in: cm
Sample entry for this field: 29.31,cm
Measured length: 5.5,cm
